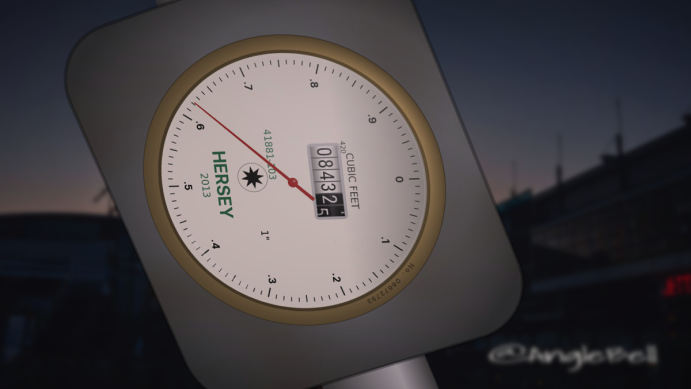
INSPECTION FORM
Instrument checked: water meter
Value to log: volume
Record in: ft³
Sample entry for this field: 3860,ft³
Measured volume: 84324.62,ft³
